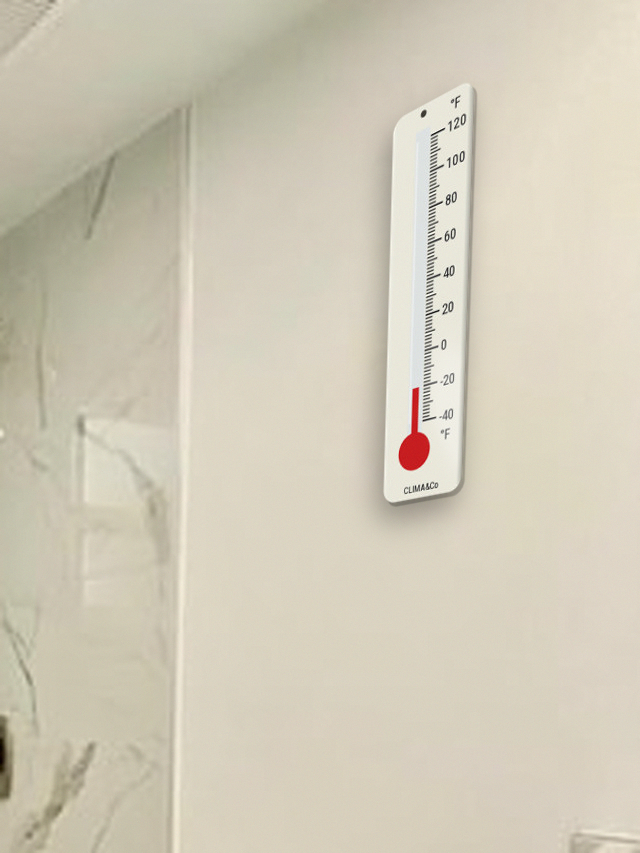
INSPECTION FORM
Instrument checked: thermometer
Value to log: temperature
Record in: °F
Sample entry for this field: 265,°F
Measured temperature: -20,°F
